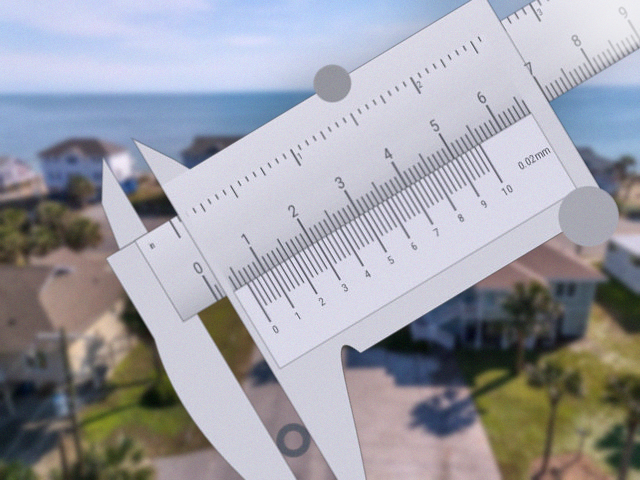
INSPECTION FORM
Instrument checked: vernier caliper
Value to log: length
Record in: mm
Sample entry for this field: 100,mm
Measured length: 6.2,mm
